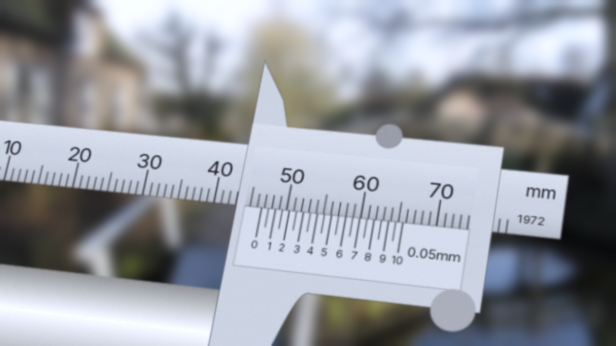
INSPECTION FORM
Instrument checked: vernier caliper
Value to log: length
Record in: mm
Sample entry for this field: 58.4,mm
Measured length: 46.6,mm
